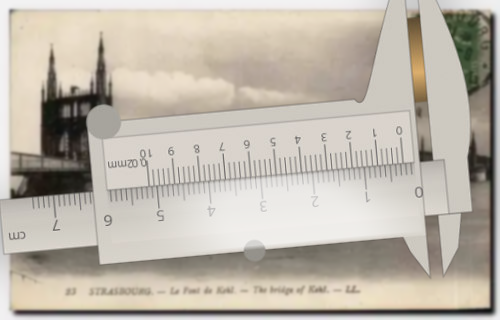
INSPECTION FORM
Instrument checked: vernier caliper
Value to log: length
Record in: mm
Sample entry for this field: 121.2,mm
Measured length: 2.5,mm
